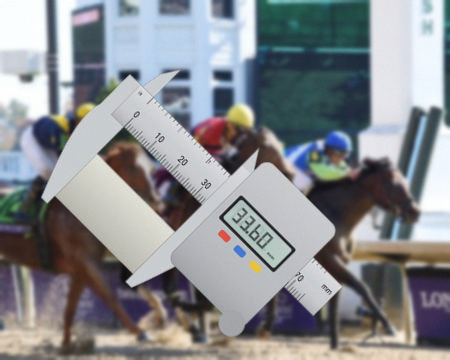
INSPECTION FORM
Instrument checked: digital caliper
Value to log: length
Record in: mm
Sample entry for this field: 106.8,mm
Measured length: 33.60,mm
